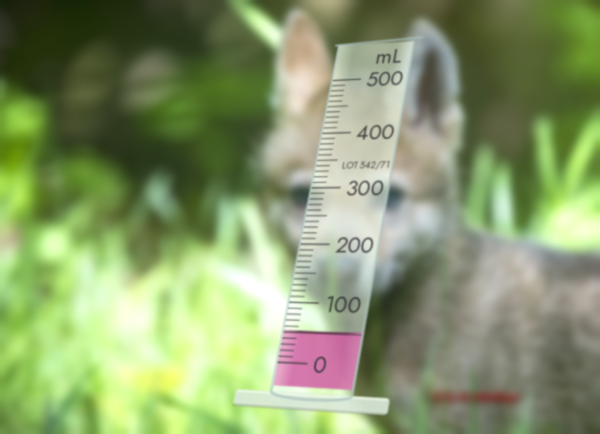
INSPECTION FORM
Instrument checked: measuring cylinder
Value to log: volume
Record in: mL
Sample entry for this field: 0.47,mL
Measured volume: 50,mL
